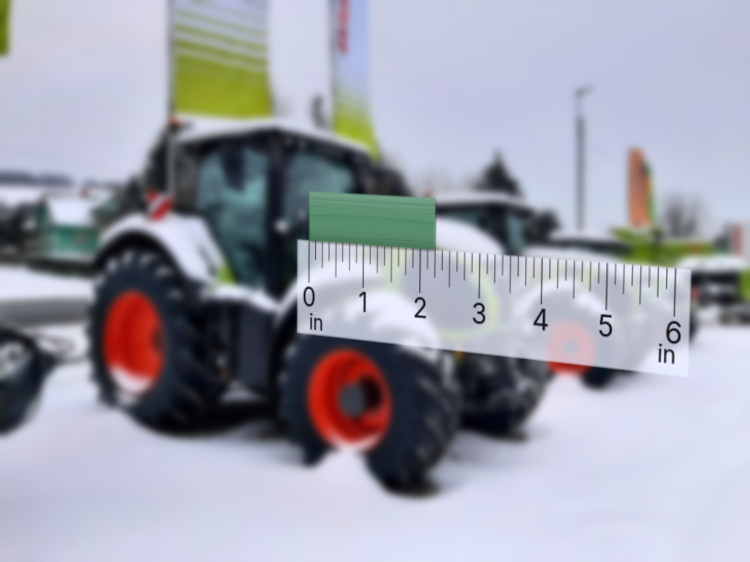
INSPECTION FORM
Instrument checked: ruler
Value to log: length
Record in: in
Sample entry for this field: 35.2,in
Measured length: 2.25,in
